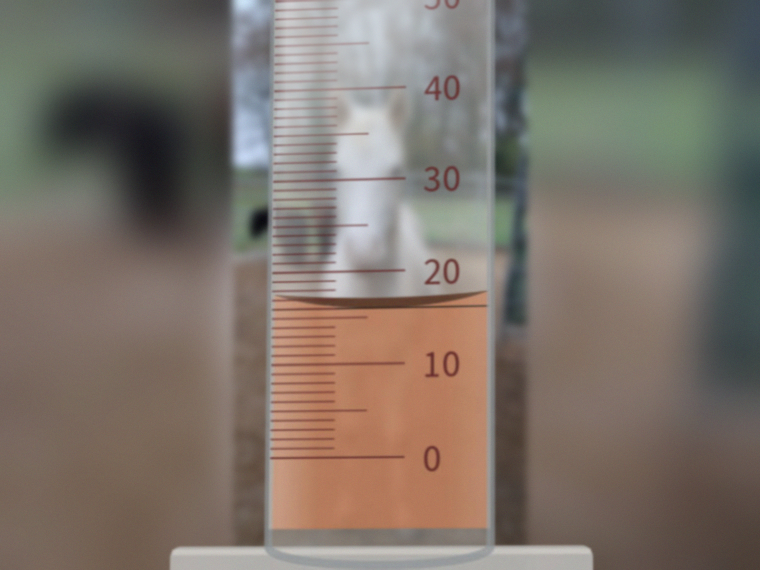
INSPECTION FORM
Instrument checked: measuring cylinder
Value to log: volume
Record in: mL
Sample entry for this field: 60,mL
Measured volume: 16,mL
